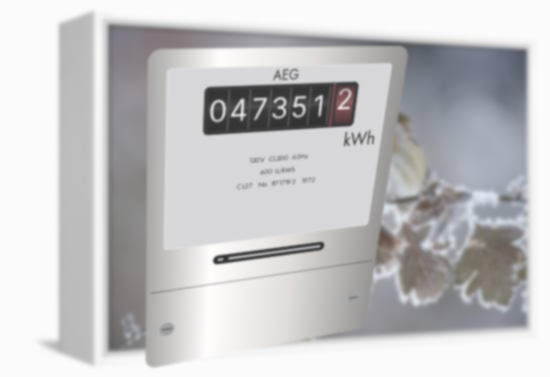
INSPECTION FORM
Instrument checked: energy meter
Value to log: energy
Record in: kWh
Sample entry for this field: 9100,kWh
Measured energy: 47351.2,kWh
